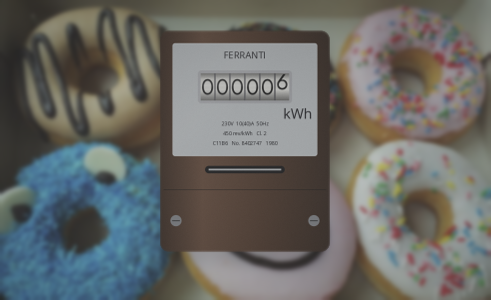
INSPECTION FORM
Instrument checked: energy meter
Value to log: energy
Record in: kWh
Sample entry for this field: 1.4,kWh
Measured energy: 6,kWh
